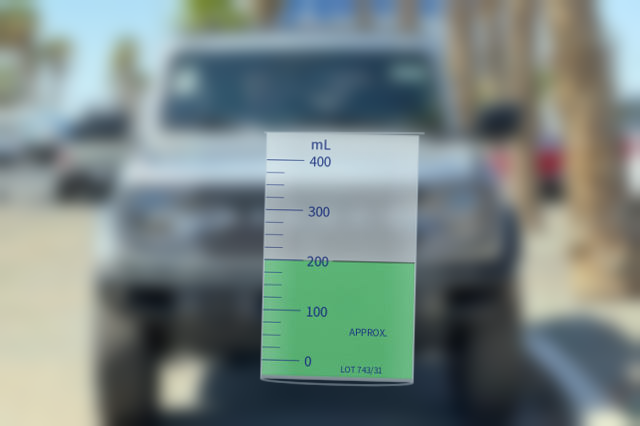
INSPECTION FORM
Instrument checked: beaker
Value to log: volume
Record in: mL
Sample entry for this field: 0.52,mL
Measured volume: 200,mL
